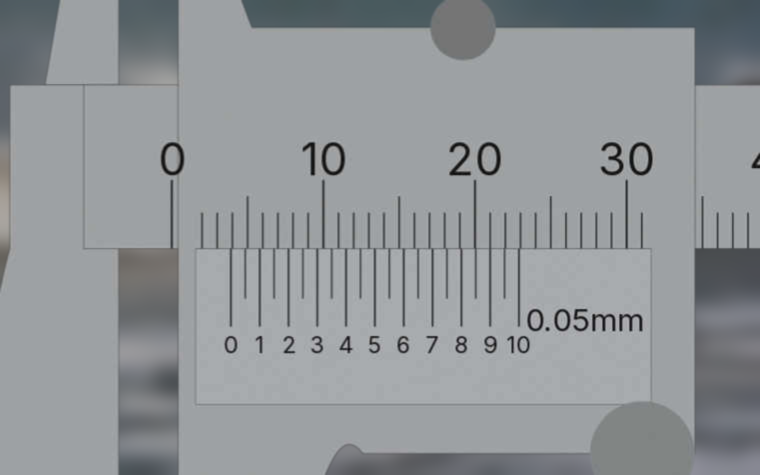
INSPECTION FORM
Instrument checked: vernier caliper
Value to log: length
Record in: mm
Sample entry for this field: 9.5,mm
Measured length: 3.9,mm
